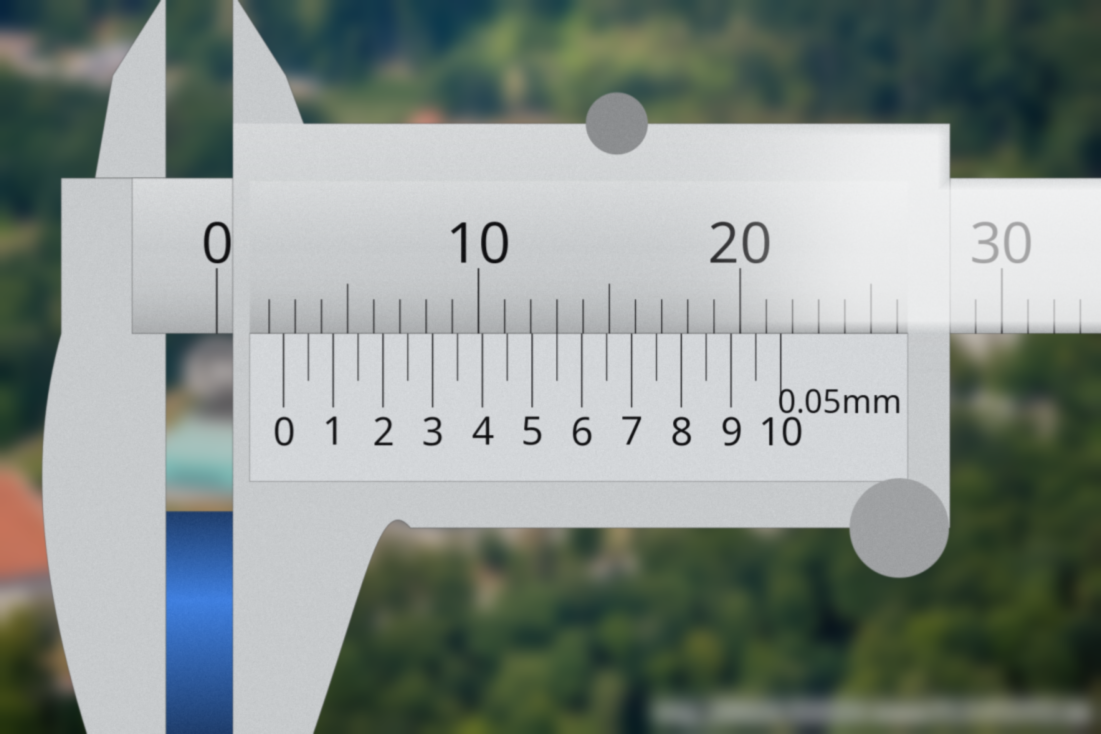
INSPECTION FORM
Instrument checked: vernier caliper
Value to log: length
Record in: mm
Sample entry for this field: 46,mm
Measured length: 2.55,mm
